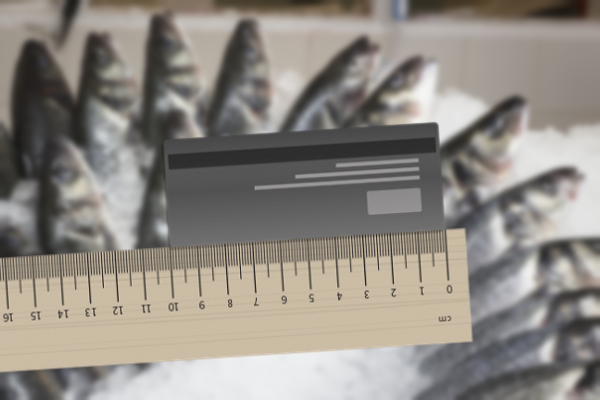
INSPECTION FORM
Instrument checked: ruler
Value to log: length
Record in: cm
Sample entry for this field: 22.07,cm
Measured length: 10,cm
